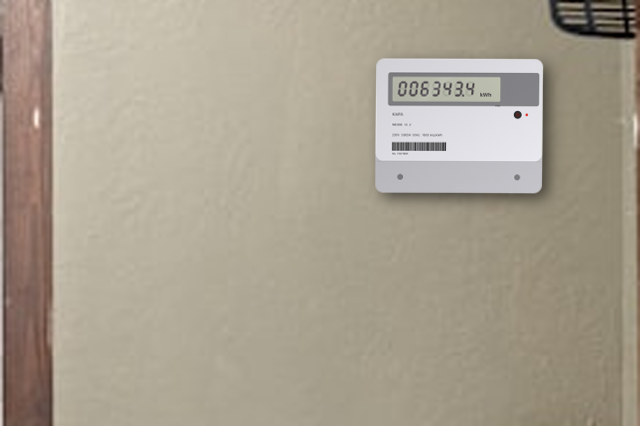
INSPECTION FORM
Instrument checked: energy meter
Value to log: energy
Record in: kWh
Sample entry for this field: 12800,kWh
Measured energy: 6343.4,kWh
